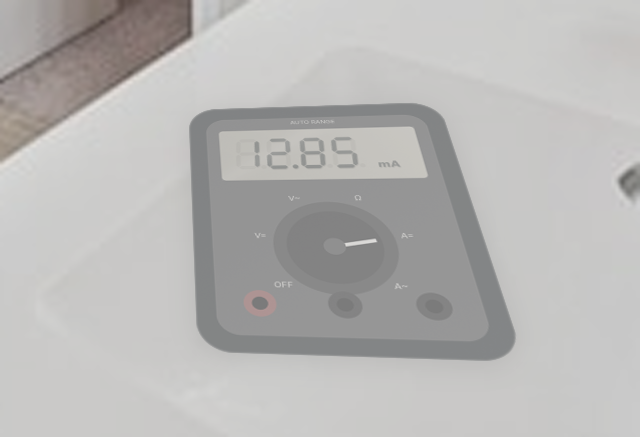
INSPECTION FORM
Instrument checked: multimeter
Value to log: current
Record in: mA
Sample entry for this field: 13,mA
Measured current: 12.85,mA
